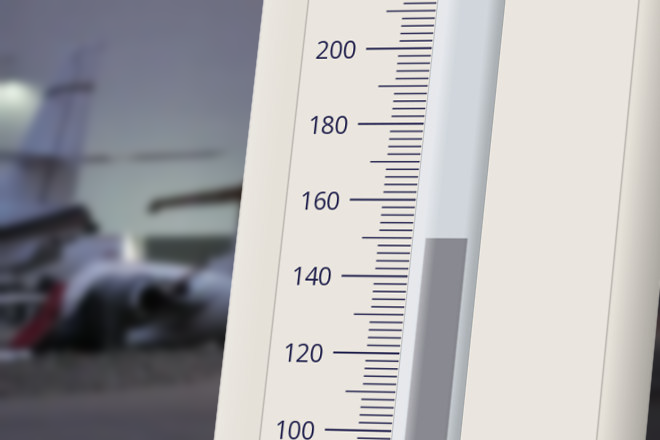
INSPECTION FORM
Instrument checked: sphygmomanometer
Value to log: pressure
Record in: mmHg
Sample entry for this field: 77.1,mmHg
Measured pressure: 150,mmHg
